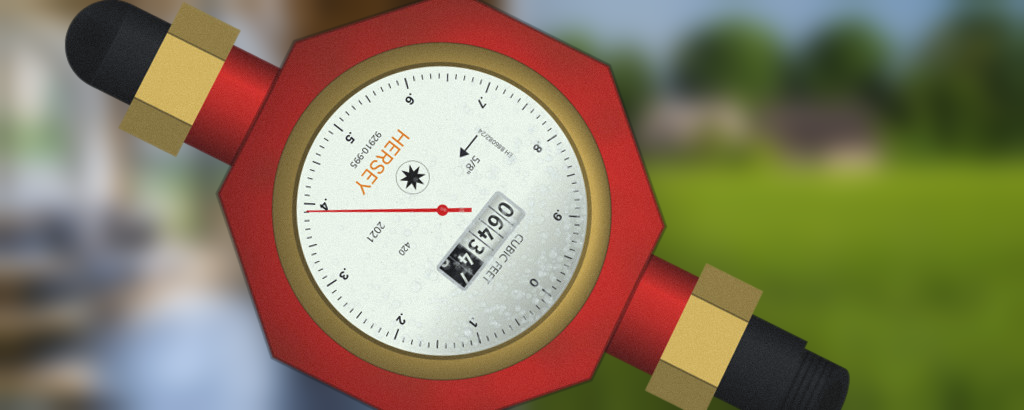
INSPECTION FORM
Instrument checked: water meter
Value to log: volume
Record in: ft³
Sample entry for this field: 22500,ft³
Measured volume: 64347.39,ft³
